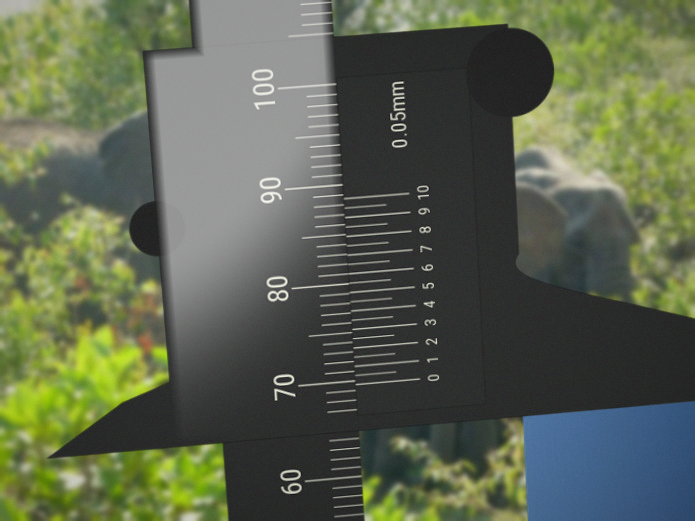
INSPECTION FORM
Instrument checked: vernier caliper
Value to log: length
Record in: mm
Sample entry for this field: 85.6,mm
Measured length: 69.6,mm
